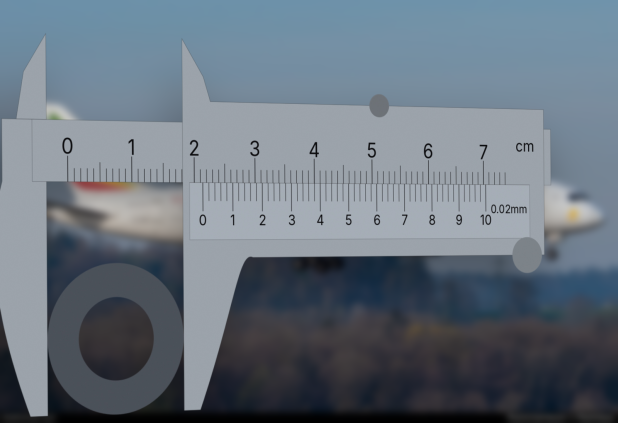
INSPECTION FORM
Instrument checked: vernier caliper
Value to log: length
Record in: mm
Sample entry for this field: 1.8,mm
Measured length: 21.4,mm
